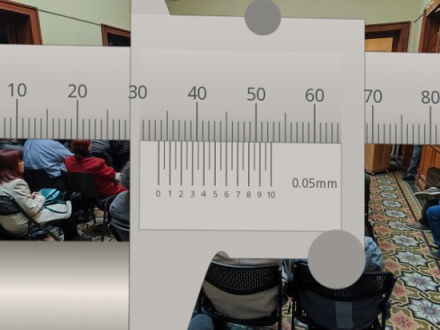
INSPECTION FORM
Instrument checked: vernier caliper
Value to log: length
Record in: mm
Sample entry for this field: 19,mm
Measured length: 33.6,mm
